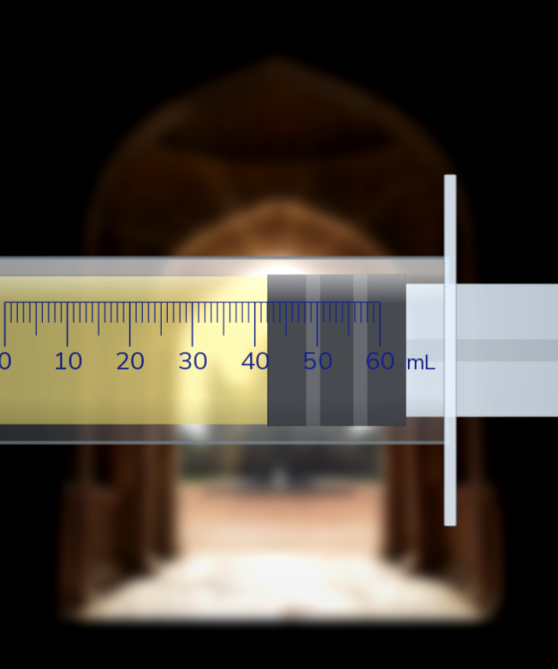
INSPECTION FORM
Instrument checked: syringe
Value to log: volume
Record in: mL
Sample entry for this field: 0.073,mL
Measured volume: 42,mL
